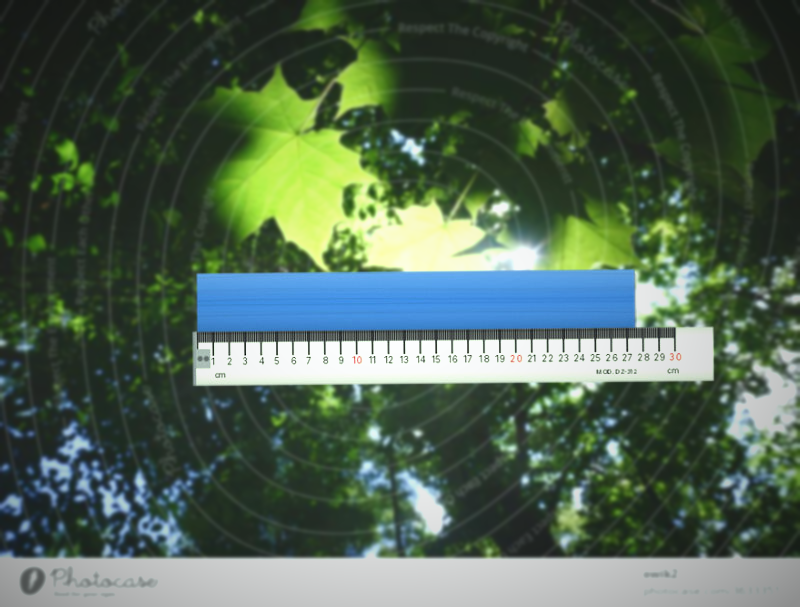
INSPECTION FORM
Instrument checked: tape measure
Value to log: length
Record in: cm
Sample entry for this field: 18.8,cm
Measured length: 27.5,cm
